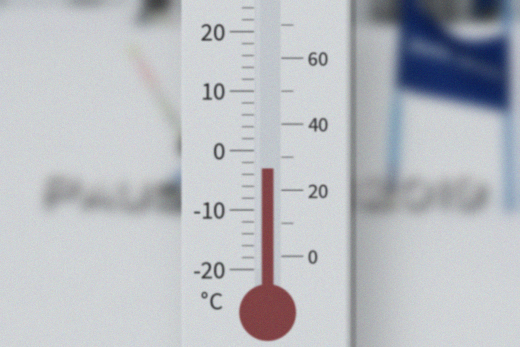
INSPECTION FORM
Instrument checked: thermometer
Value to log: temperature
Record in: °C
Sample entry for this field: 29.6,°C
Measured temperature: -3,°C
